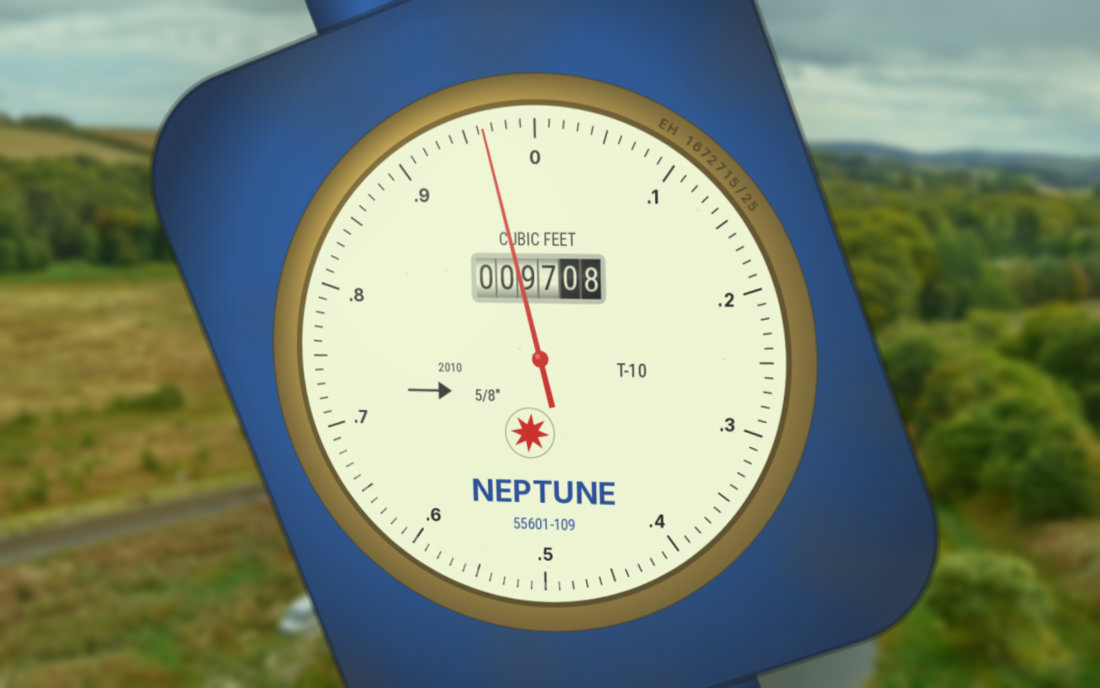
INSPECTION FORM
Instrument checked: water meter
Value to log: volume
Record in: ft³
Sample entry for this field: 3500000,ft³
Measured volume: 9707.96,ft³
